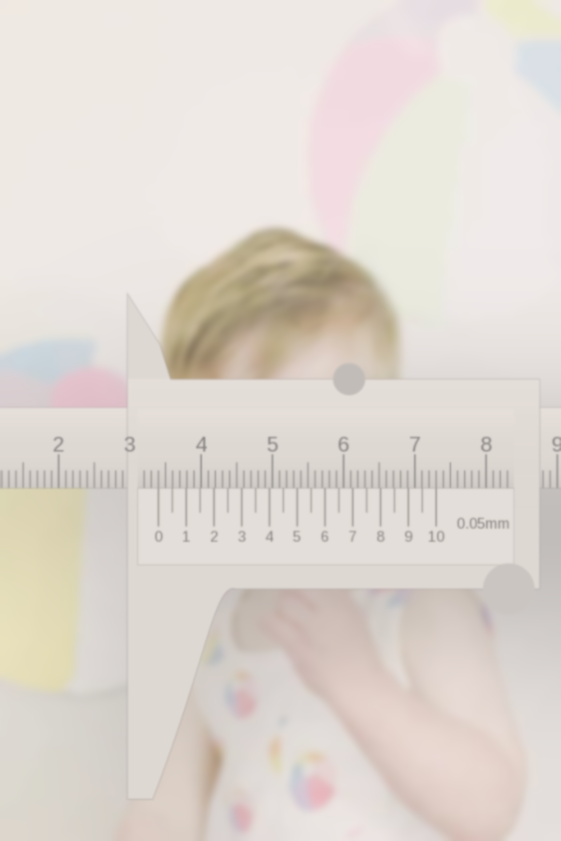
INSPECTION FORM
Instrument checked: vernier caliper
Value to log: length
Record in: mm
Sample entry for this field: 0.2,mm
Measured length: 34.0,mm
